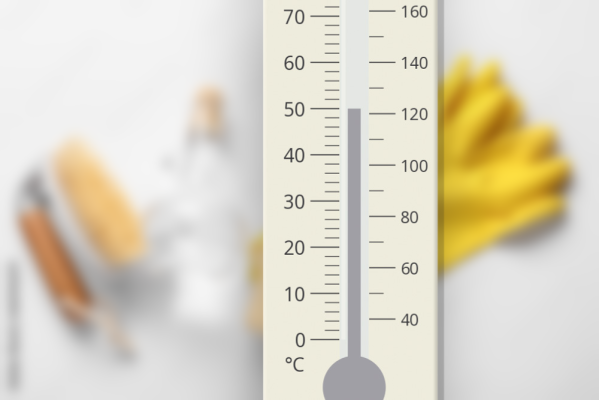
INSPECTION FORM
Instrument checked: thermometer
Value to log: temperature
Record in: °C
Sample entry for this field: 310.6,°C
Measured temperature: 50,°C
